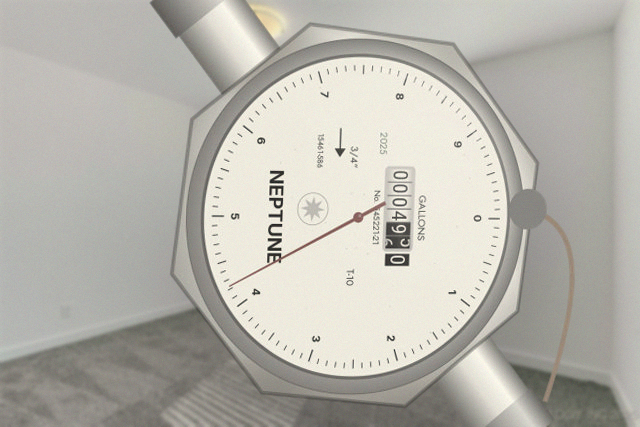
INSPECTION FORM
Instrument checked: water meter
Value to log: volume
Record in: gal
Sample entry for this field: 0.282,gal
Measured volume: 4954.2,gal
